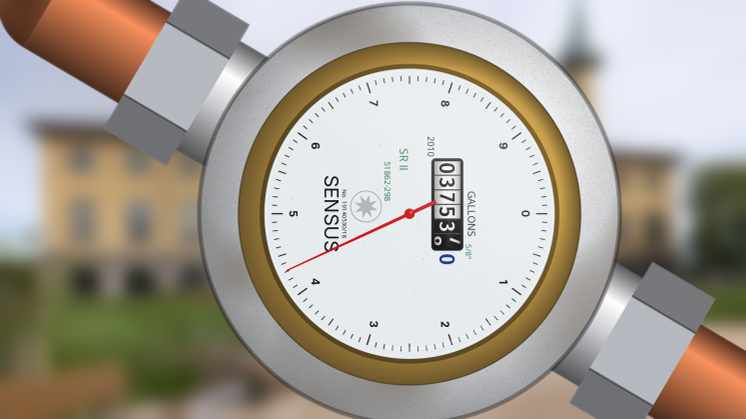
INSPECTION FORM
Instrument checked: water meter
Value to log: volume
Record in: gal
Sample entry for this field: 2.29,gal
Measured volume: 375374.3,gal
